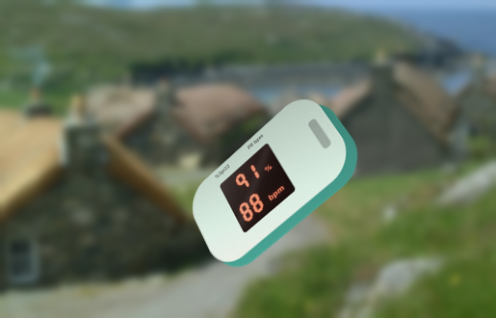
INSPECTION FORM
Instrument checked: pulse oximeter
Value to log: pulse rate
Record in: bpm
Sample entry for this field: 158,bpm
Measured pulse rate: 88,bpm
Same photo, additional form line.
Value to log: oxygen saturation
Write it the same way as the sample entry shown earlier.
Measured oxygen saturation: 91,%
